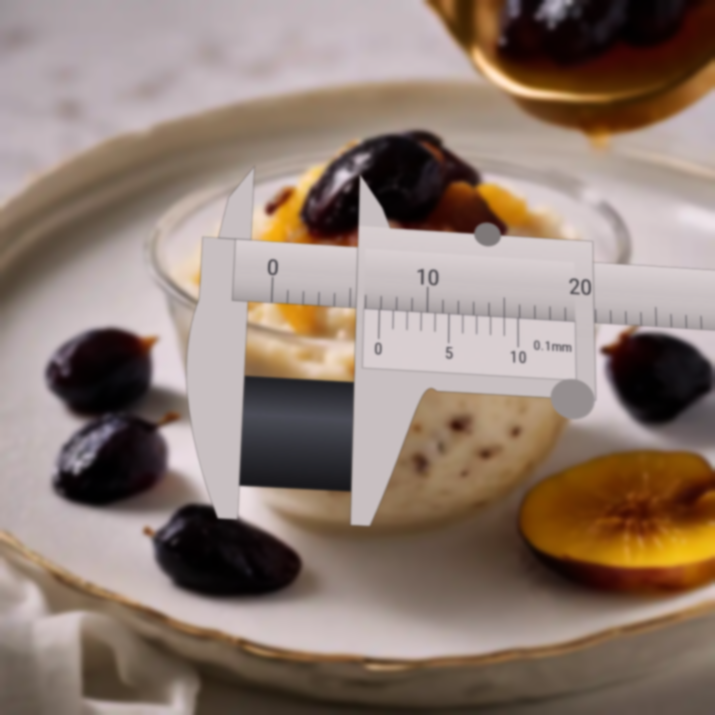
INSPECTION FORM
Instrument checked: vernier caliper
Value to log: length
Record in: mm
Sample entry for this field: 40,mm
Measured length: 6.9,mm
